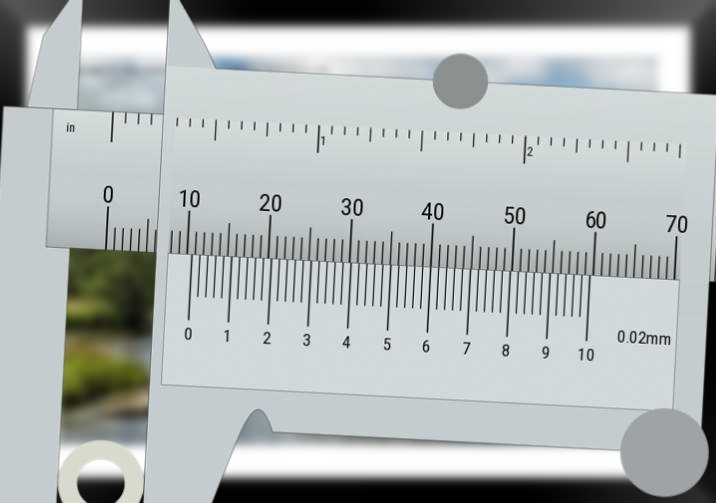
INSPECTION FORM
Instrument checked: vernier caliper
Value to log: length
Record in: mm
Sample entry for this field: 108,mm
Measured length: 10.6,mm
